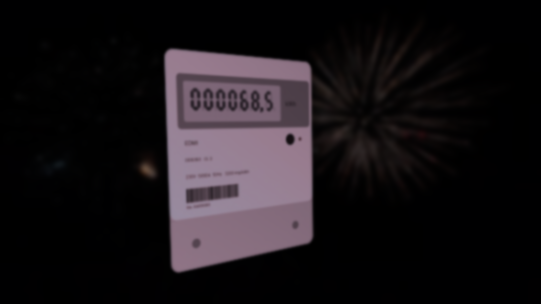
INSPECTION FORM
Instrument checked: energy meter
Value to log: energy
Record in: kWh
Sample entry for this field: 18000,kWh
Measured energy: 68.5,kWh
